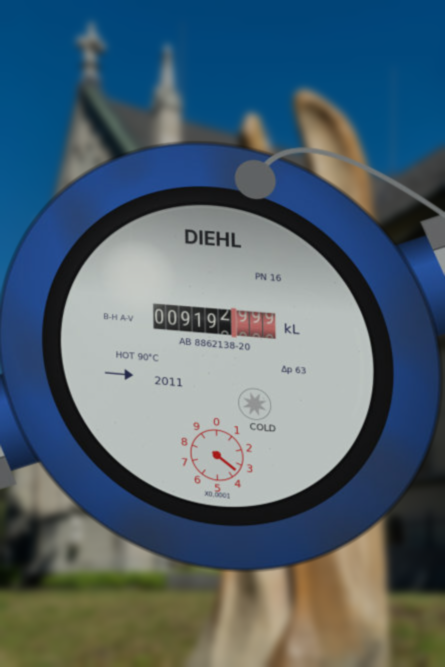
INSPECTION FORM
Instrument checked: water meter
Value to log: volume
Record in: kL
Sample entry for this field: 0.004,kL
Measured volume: 9192.9993,kL
